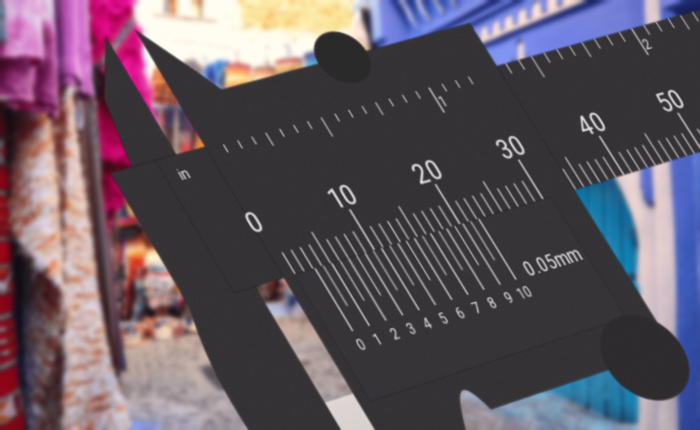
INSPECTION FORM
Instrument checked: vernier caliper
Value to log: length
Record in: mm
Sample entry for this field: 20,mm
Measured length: 3.2,mm
